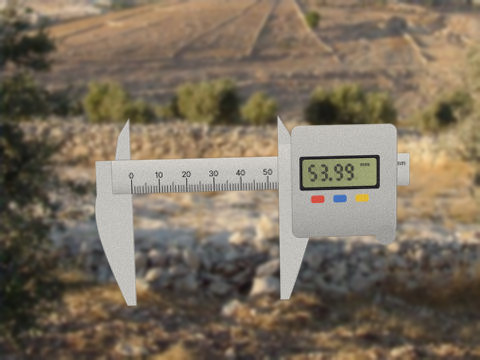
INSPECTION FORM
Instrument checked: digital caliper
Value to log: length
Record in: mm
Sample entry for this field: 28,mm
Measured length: 53.99,mm
